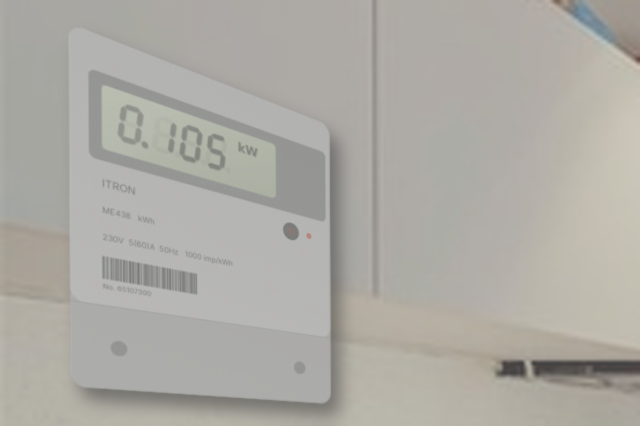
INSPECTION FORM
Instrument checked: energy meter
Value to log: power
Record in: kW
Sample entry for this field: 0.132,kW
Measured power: 0.105,kW
